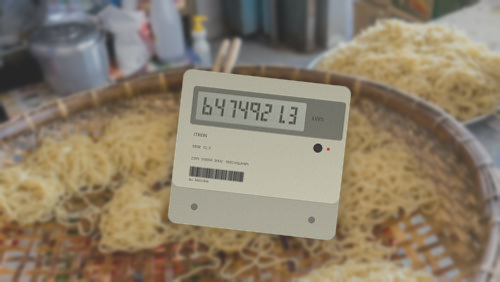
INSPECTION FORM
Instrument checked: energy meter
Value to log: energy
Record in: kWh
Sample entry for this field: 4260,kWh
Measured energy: 6474921.3,kWh
